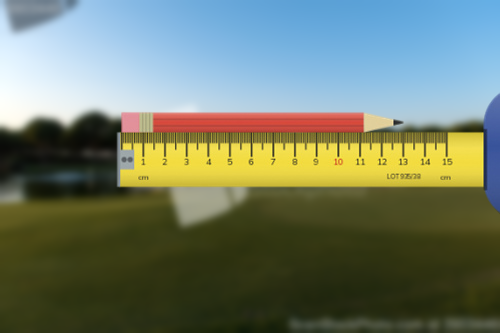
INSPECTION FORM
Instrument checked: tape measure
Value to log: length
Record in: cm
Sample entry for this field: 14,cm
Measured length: 13,cm
